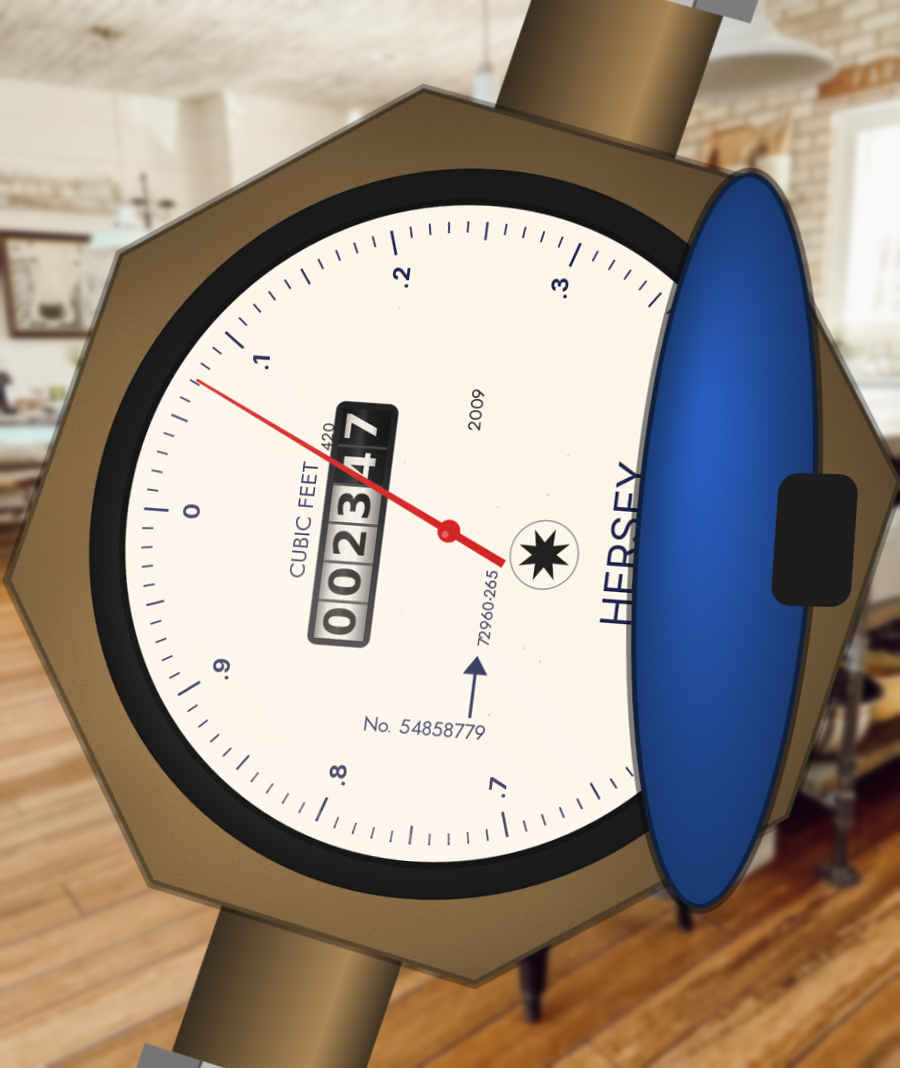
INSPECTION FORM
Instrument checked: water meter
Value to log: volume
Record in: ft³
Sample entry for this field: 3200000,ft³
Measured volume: 2347.07,ft³
